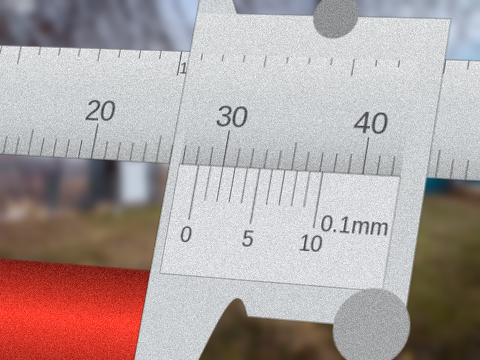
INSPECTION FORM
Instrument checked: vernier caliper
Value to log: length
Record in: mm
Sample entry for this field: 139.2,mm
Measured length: 28.2,mm
